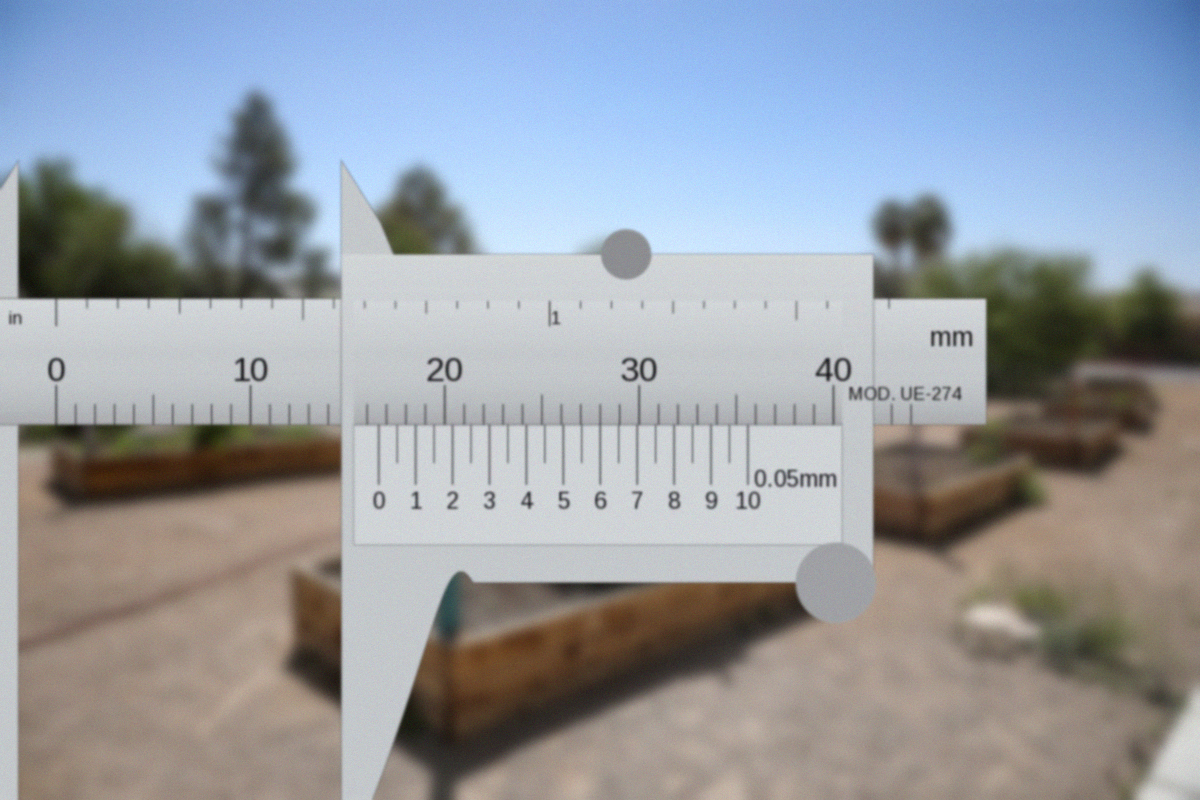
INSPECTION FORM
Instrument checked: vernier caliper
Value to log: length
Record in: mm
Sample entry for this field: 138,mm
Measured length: 16.6,mm
